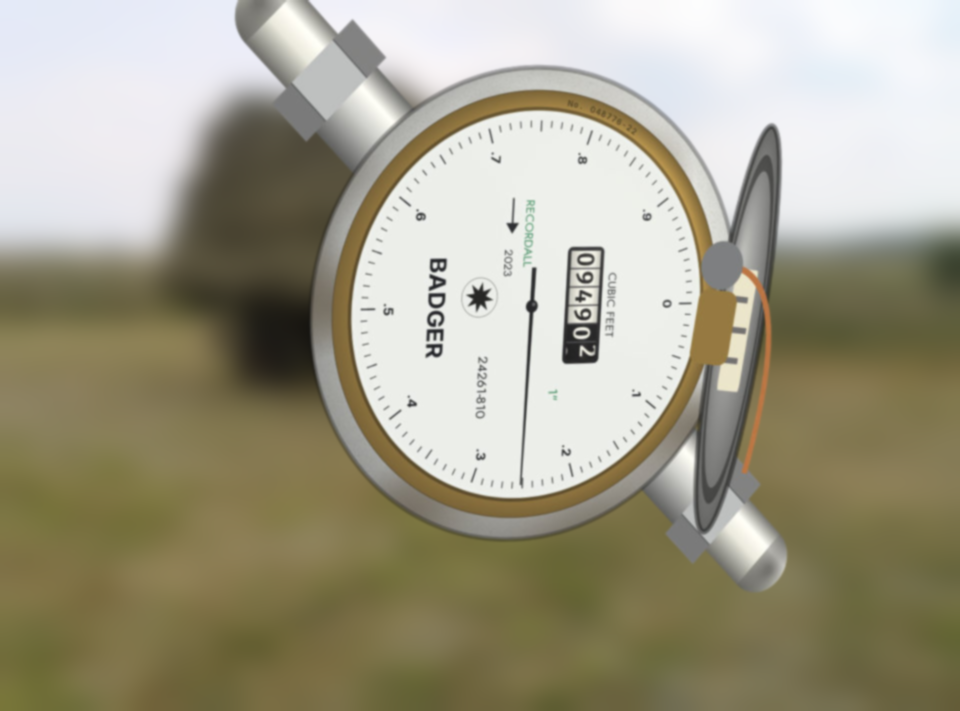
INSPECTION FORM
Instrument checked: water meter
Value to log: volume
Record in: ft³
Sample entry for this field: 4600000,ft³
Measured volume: 94902.25,ft³
